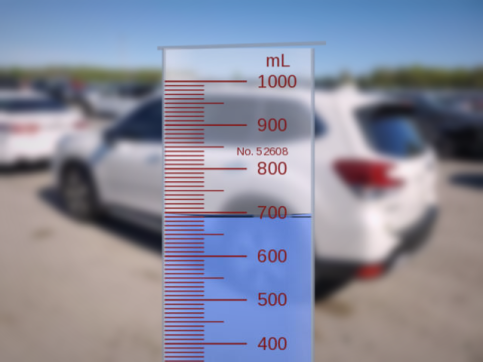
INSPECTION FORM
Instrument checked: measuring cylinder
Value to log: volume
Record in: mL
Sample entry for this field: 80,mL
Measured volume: 690,mL
